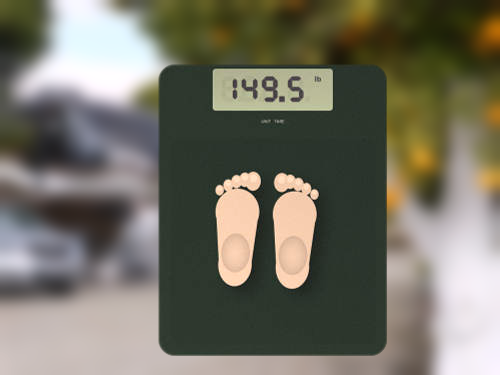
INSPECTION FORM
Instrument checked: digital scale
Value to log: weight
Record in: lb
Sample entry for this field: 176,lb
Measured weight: 149.5,lb
